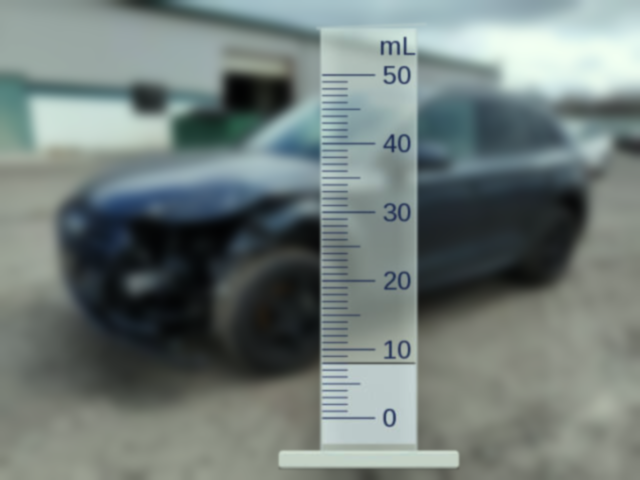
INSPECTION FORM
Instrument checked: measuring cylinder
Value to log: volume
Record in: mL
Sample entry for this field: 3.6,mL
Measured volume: 8,mL
